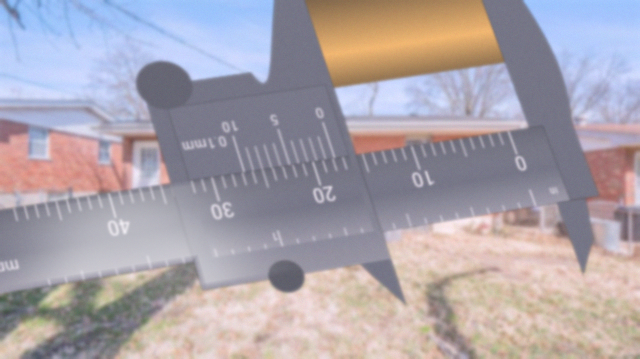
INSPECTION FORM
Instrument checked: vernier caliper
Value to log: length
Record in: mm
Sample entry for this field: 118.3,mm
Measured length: 17.8,mm
